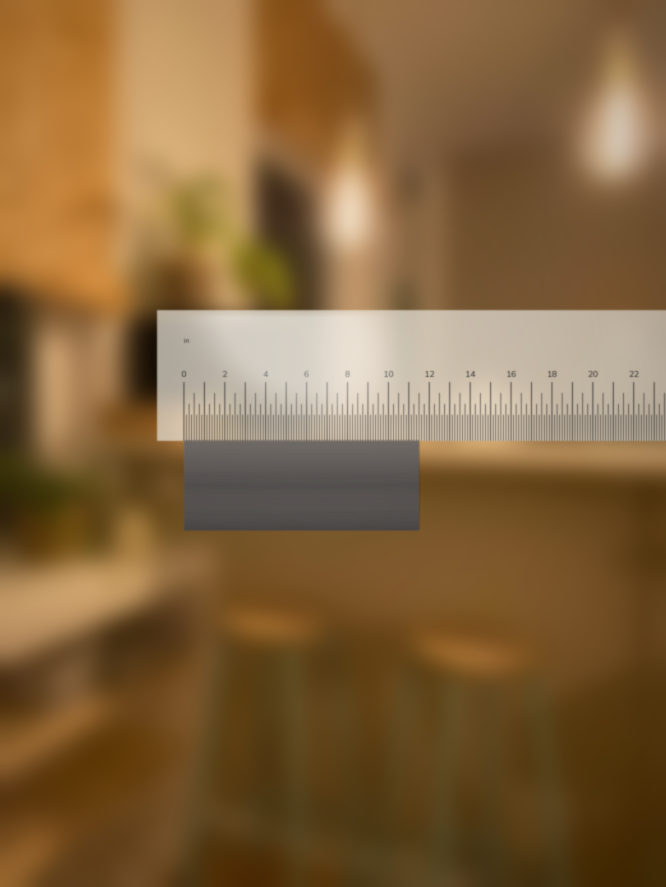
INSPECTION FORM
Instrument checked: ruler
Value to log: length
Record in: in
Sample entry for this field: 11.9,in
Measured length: 11.5,in
